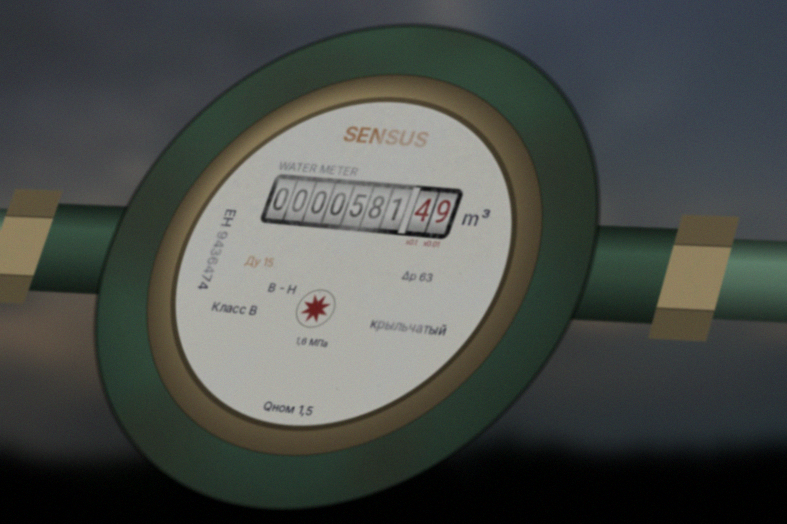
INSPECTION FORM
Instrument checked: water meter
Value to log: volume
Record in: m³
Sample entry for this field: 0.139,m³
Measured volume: 581.49,m³
